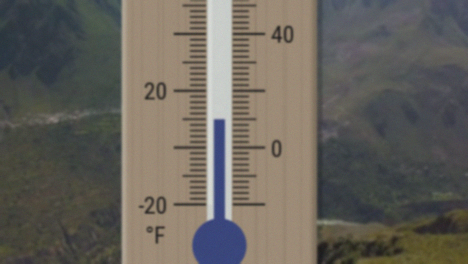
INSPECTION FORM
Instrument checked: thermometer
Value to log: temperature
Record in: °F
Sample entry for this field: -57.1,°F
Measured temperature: 10,°F
